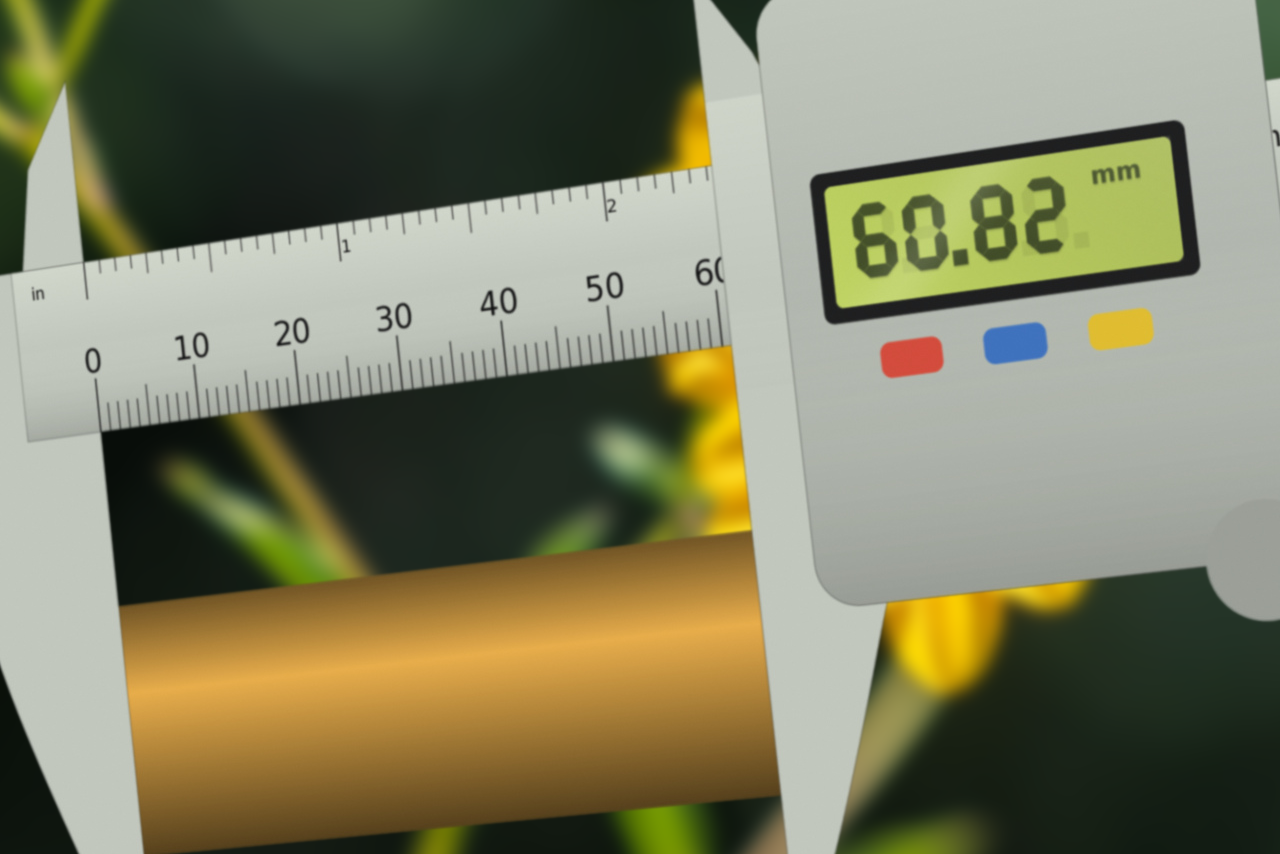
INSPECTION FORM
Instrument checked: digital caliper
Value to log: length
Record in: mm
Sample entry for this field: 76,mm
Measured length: 60.82,mm
